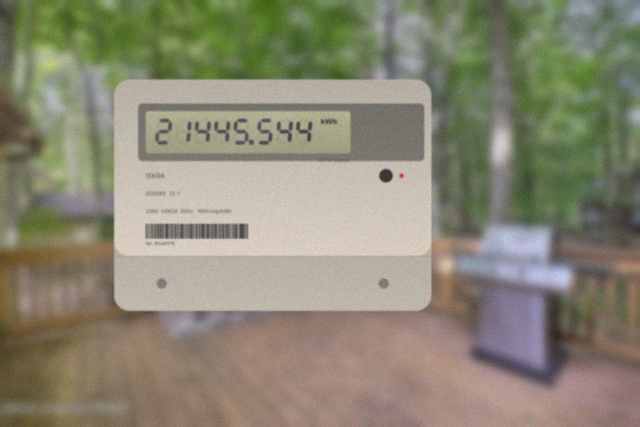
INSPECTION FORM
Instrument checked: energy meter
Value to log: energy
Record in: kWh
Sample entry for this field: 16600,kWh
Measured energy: 21445.544,kWh
